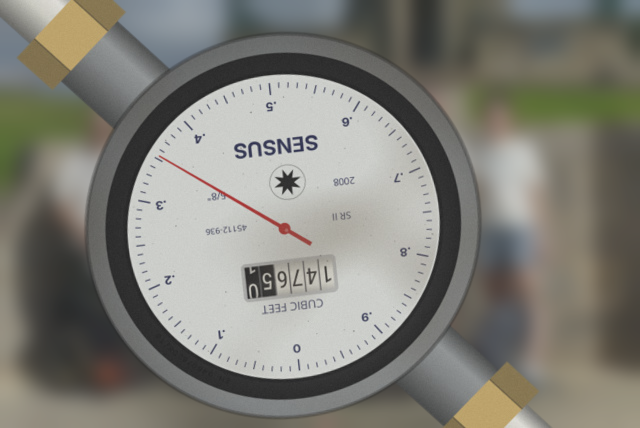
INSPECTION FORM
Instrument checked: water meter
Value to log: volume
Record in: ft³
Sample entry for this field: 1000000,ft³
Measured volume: 147650.35,ft³
